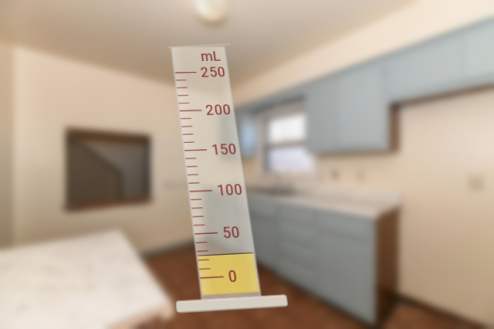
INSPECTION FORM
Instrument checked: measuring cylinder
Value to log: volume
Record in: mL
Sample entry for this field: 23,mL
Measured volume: 25,mL
